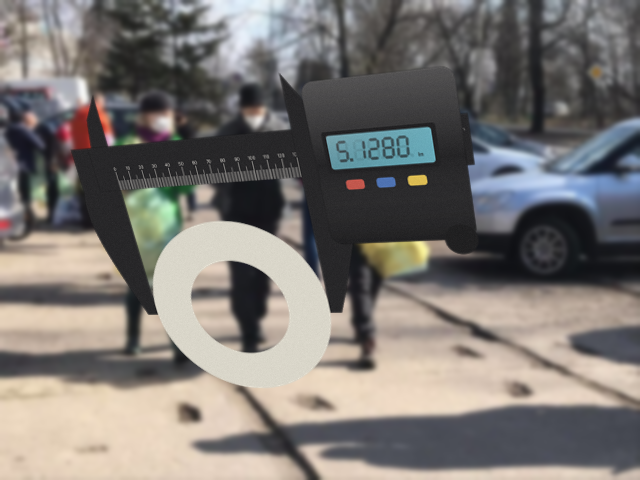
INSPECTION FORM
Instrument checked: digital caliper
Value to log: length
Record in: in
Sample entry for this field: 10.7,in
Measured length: 5.1280,in
